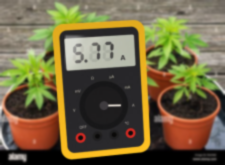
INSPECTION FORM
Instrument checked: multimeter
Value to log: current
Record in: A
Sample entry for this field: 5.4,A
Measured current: 5.77,A
